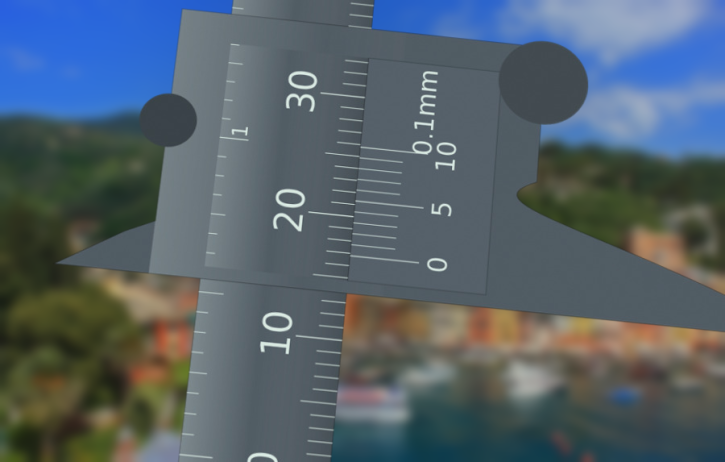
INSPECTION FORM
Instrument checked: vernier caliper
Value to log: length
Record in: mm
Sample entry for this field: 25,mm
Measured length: 16.8,mm
